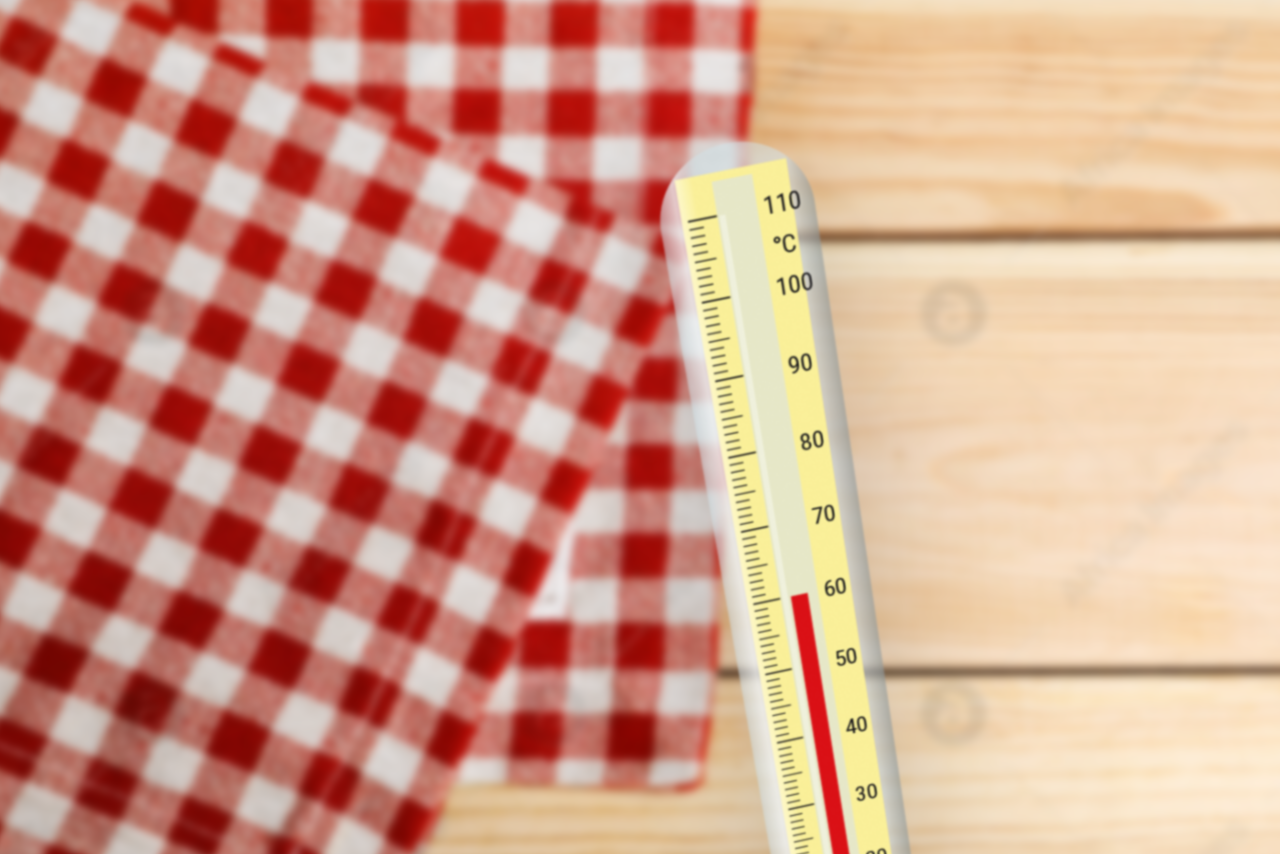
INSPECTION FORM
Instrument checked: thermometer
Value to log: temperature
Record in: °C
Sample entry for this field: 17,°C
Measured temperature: 60,°C
